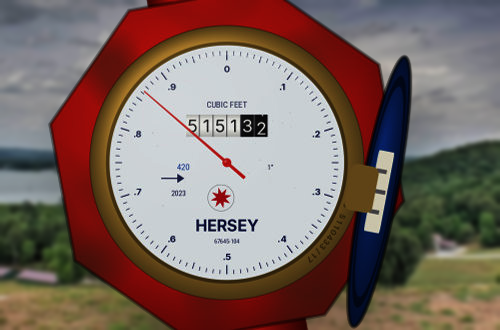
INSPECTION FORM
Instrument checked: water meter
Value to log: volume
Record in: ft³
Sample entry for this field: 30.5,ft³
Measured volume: 515131.86,ft³
